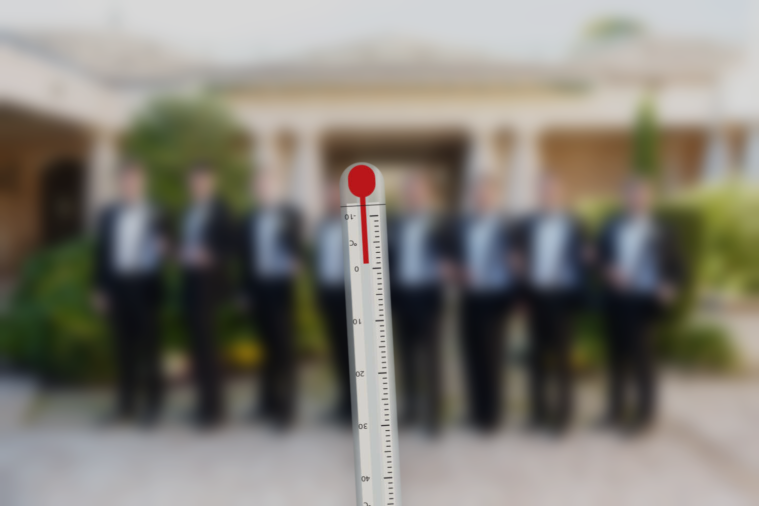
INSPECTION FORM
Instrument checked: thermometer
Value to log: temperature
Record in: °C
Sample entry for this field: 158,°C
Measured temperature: -1,°C
